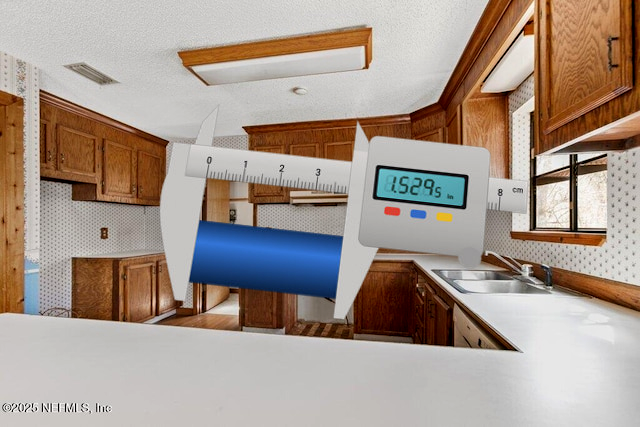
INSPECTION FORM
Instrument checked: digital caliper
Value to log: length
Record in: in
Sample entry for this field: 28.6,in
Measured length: 1.5295,in
